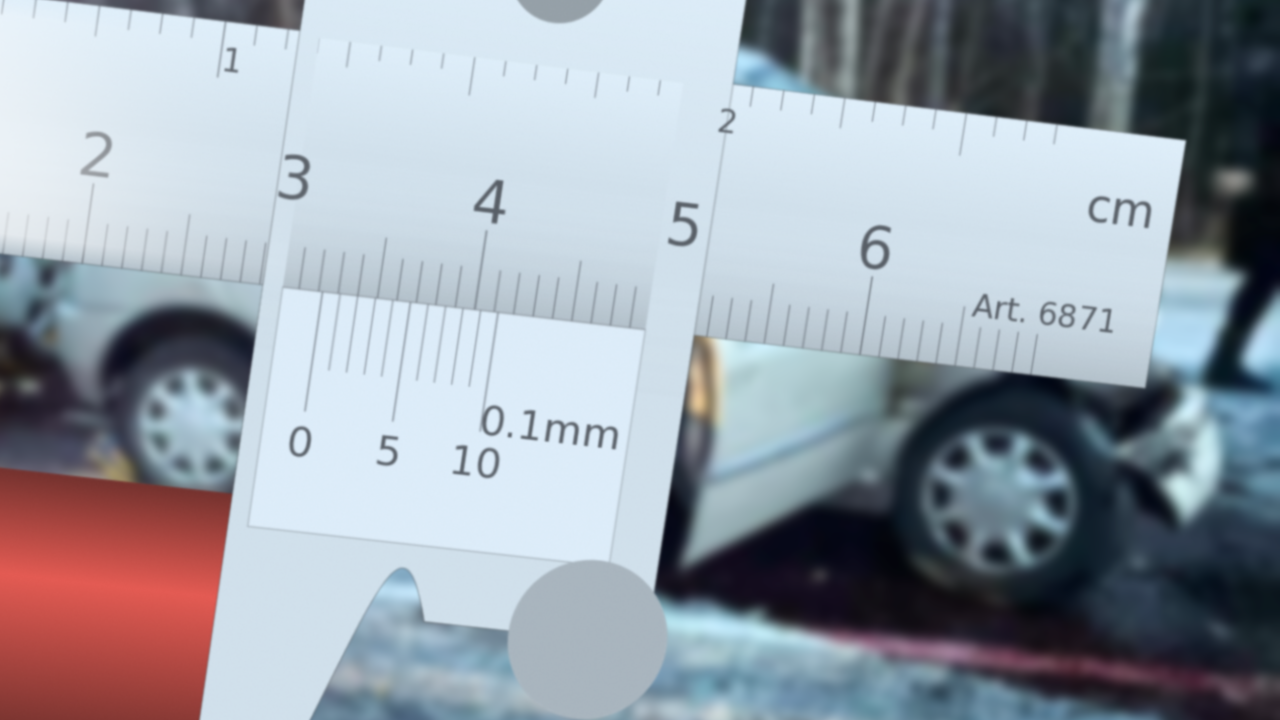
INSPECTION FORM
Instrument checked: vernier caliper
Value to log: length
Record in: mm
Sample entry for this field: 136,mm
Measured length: 32.2,mm
